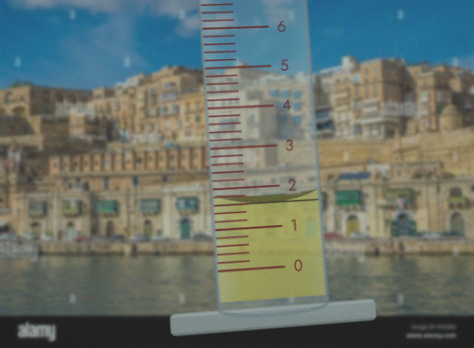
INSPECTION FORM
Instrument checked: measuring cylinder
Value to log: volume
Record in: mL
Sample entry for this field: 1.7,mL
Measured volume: 1.6,mL
